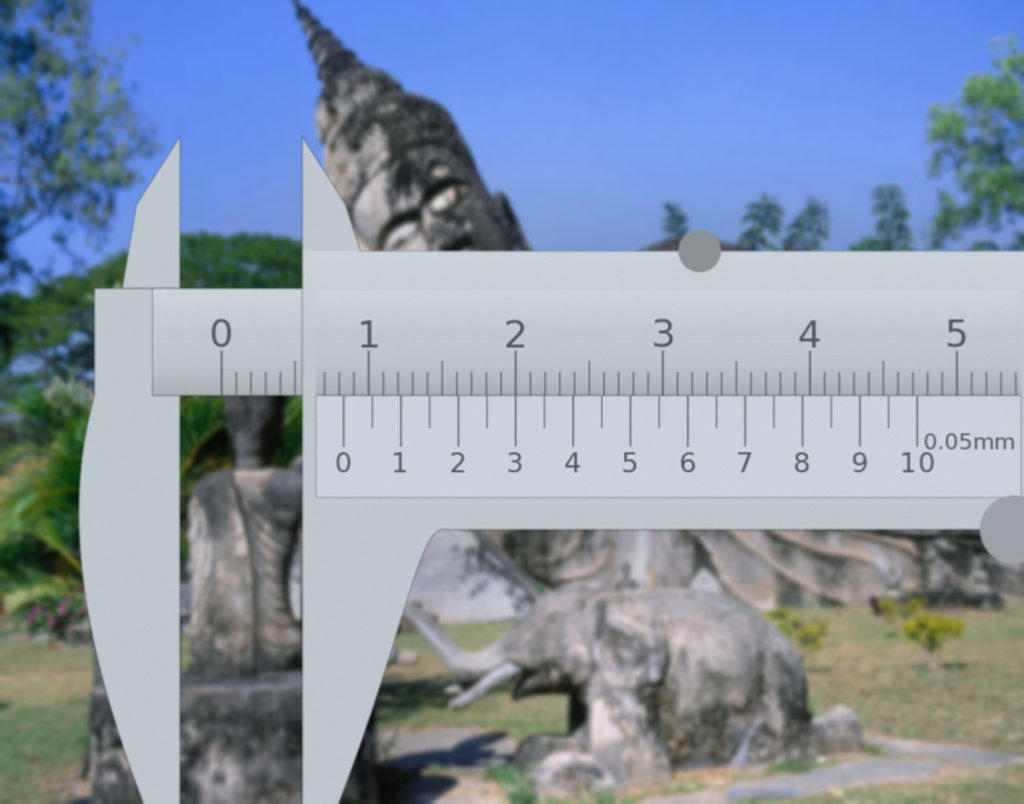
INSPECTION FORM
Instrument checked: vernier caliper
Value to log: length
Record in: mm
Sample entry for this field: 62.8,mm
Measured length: 8.3,mm
